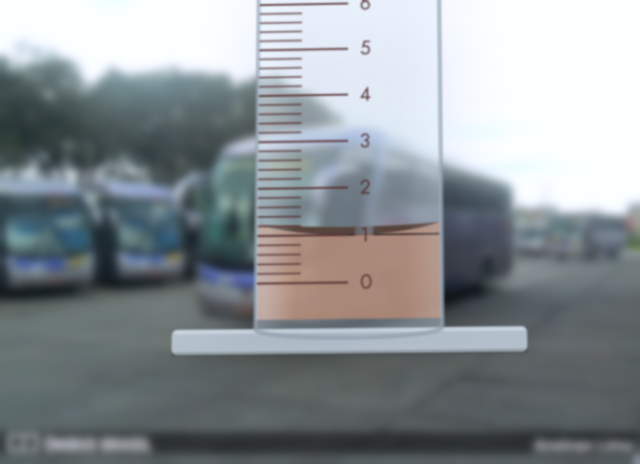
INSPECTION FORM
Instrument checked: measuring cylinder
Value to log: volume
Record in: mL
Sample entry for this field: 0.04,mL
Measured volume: 1,mL
